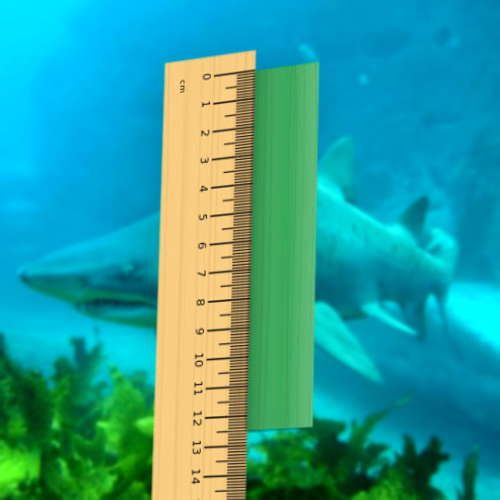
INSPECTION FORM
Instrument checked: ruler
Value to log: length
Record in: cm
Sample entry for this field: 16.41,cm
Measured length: 12.5,cm
